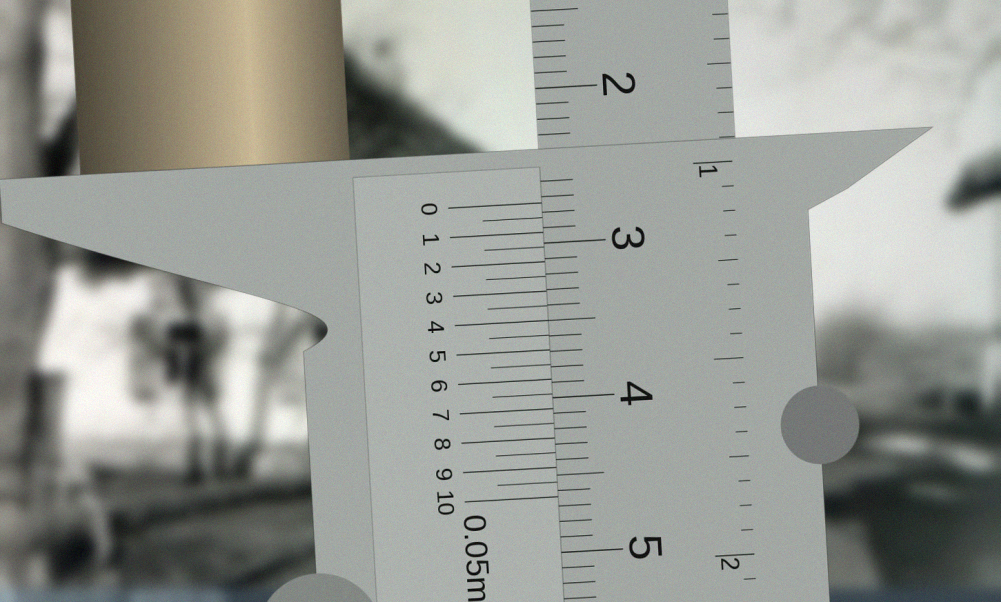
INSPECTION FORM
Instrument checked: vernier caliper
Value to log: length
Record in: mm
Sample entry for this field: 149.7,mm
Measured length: 27.4,mm
